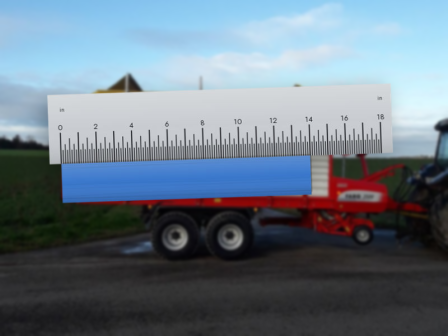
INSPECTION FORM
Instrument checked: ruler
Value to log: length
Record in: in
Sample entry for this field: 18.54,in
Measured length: 14,in
